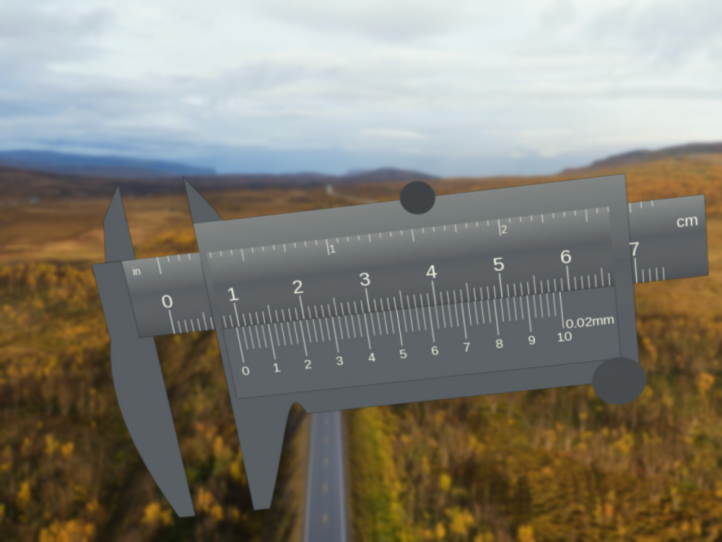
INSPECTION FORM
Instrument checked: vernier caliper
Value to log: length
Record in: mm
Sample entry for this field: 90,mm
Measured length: 9.6,mm
